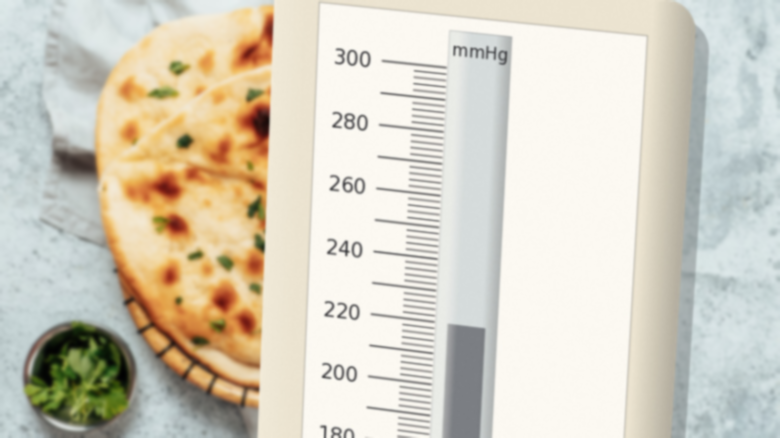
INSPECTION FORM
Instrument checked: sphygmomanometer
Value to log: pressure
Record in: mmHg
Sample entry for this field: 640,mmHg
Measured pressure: 220,mmHg
